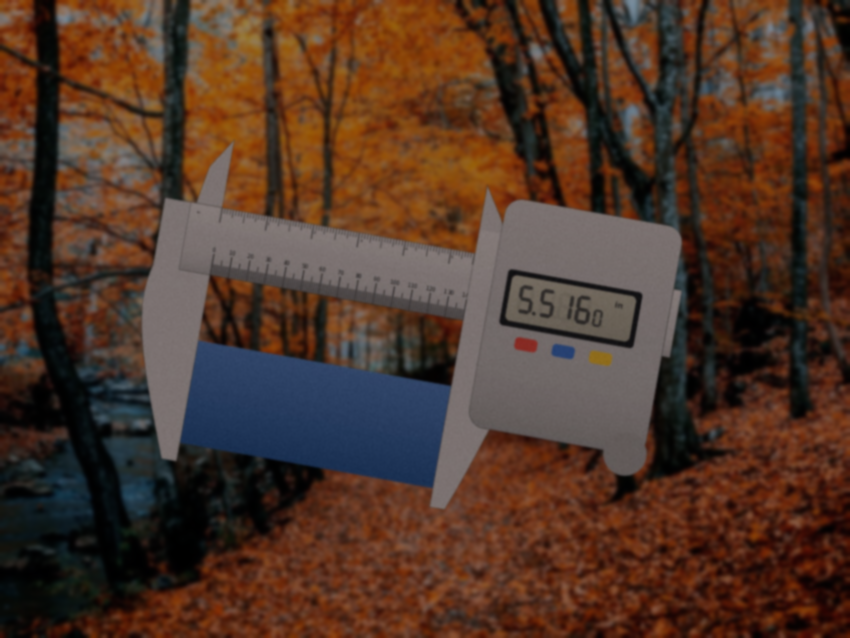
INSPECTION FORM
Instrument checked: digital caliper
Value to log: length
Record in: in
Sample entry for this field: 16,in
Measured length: 5.5160,in
